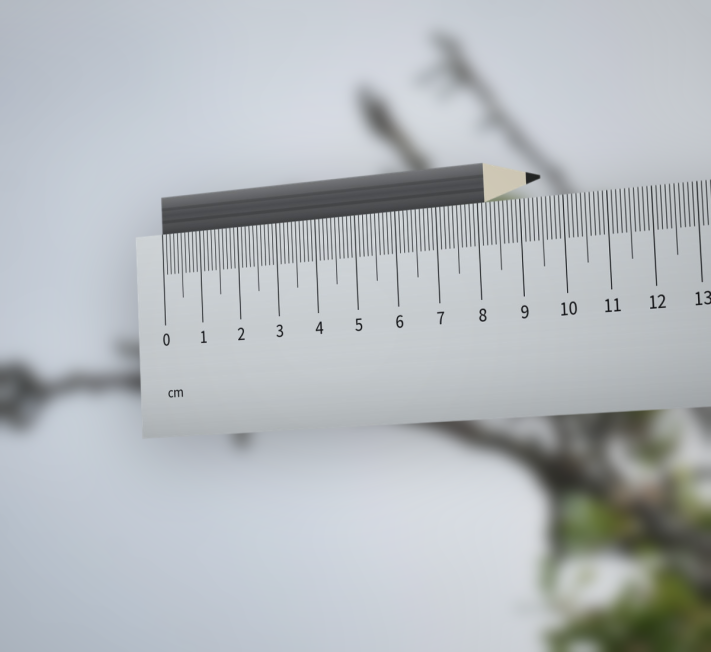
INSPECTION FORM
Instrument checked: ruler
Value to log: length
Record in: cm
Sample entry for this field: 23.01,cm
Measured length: 9.5,cm
